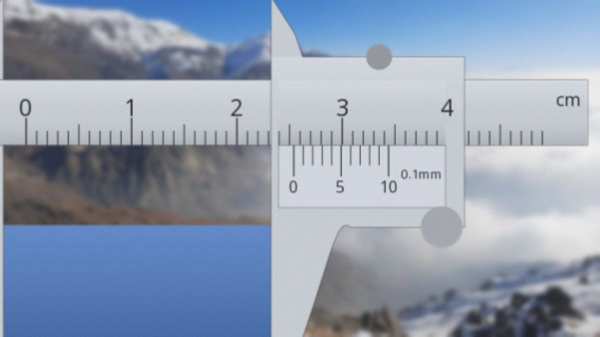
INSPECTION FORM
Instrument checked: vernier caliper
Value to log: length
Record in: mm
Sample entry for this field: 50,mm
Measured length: 25.4,mm
